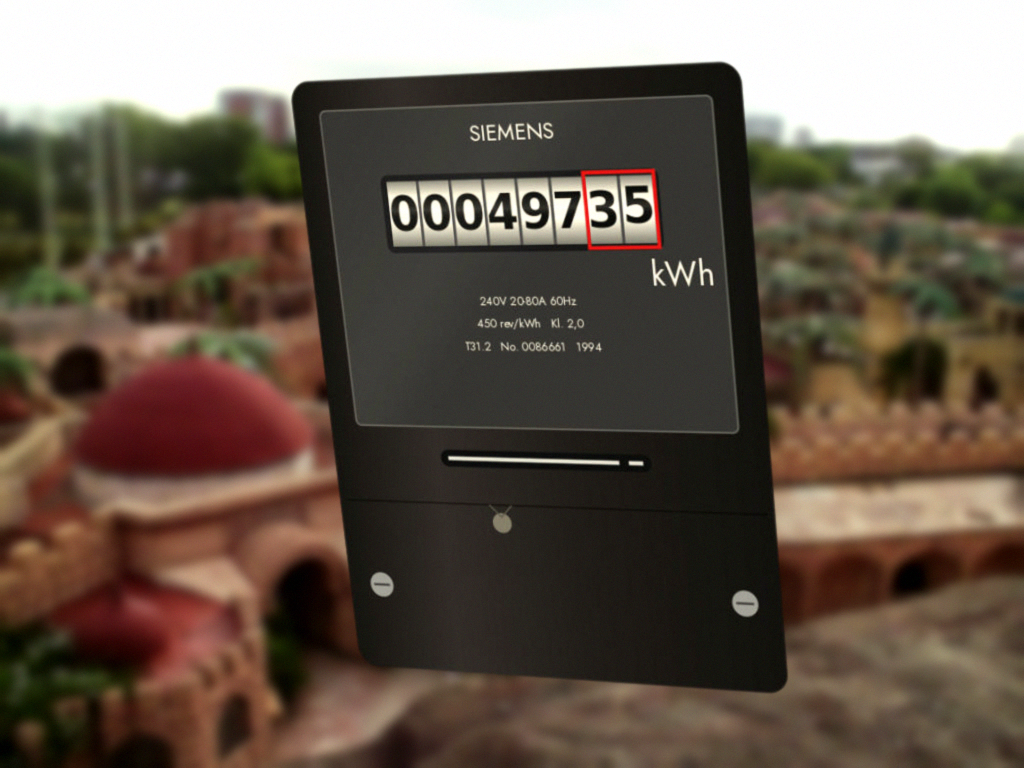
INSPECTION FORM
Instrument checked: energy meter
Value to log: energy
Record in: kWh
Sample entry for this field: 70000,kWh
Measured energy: 497.35,kWh
